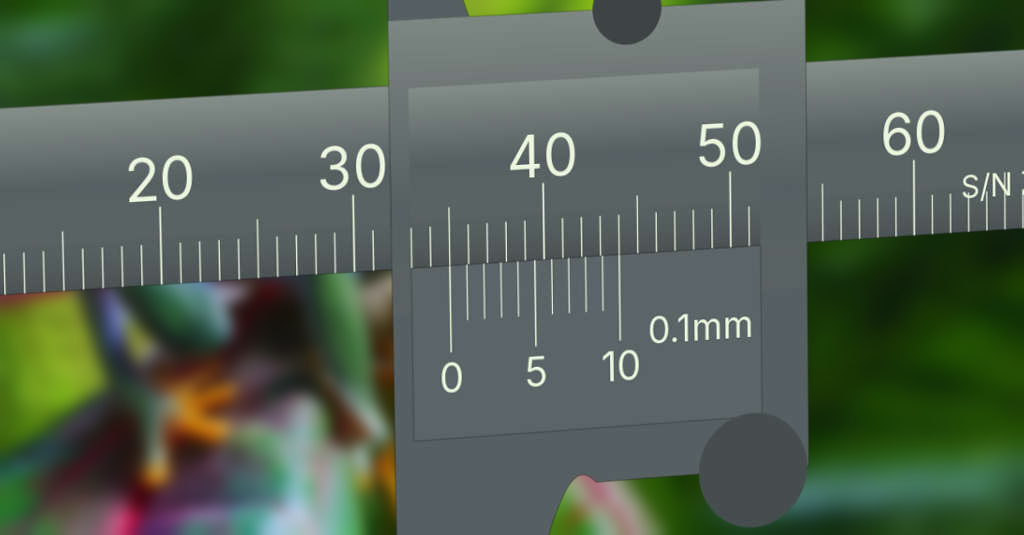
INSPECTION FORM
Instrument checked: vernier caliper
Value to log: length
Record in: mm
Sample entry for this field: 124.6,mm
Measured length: 35.0,mm
